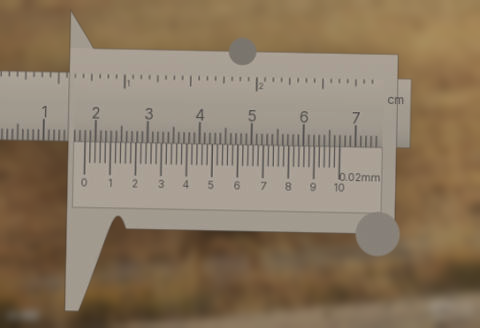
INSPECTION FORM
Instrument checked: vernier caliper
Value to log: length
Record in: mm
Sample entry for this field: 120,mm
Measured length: 18.0,mm
